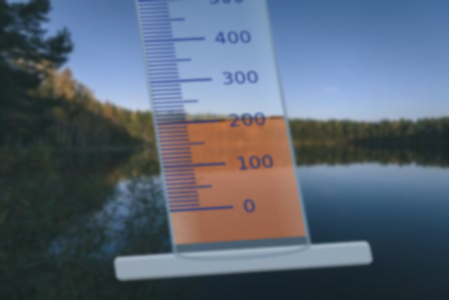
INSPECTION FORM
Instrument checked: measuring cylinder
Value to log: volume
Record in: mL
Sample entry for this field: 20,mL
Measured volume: 200,mL
